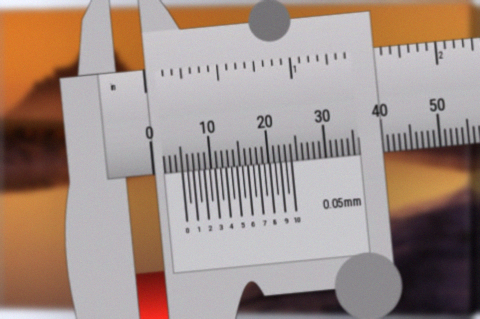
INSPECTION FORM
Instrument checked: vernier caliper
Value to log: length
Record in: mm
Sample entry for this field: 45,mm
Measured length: 5.0,mm
